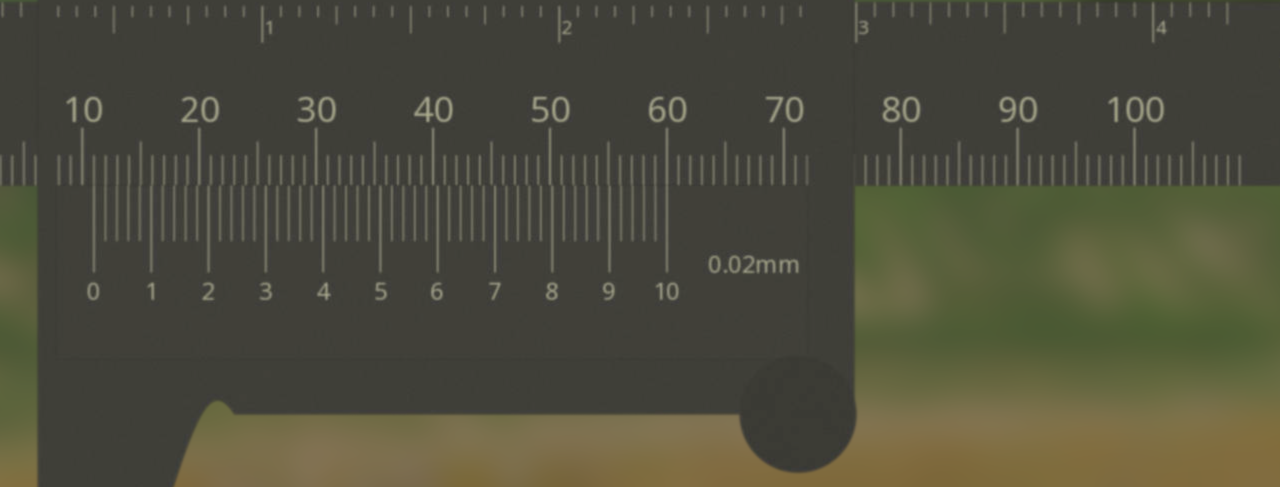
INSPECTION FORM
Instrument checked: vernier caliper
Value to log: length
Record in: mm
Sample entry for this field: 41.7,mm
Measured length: 11.0,mm
